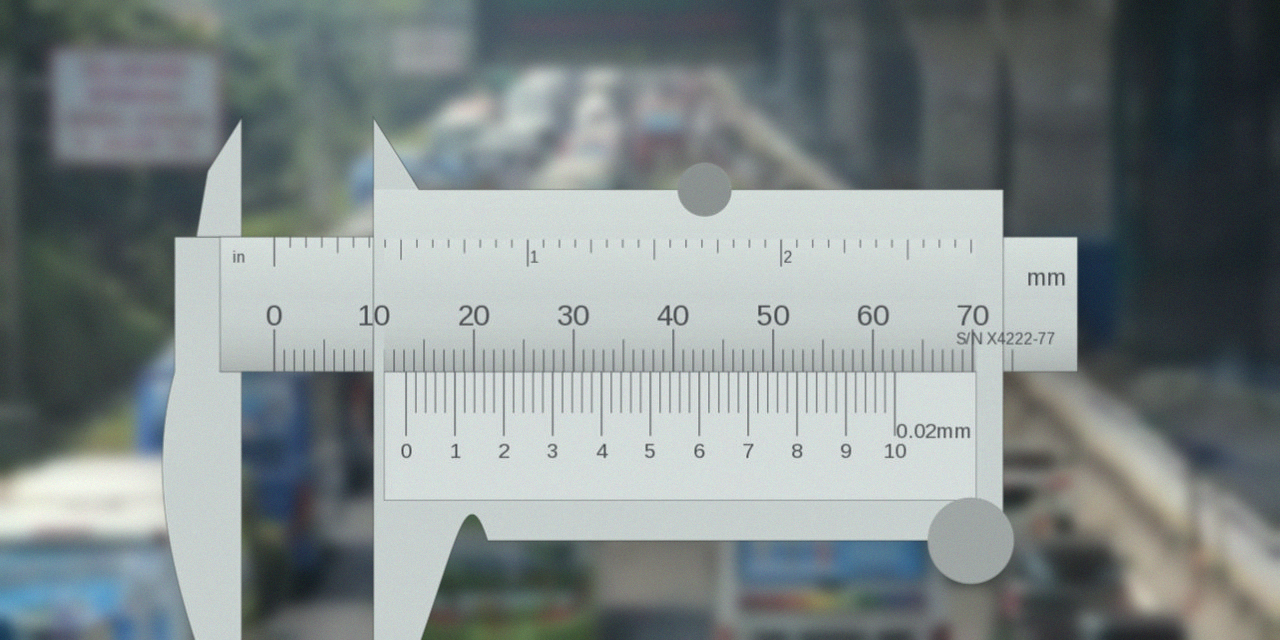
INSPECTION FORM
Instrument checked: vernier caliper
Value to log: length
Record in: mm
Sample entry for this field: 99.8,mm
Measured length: 13.2,mm
